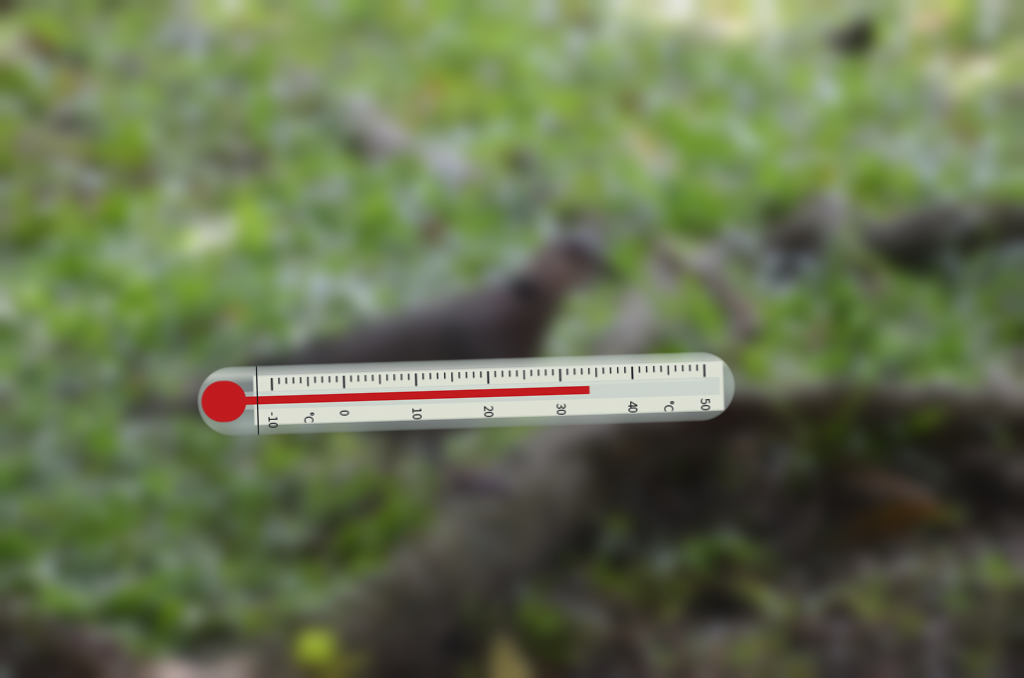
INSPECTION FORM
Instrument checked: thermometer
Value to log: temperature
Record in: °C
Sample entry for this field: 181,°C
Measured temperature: 34,°C
